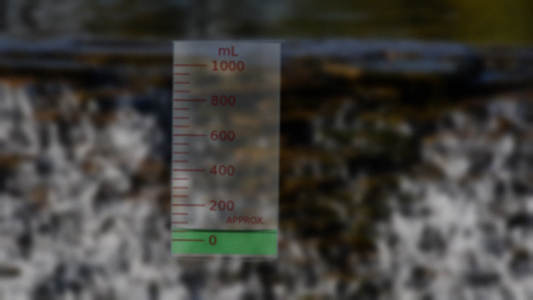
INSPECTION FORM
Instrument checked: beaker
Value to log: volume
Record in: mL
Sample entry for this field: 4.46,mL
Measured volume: 50,mL
